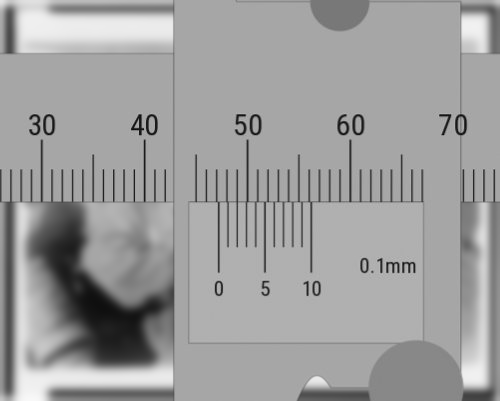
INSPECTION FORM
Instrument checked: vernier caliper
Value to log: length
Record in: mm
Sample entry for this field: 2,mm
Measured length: 47.2,mm
